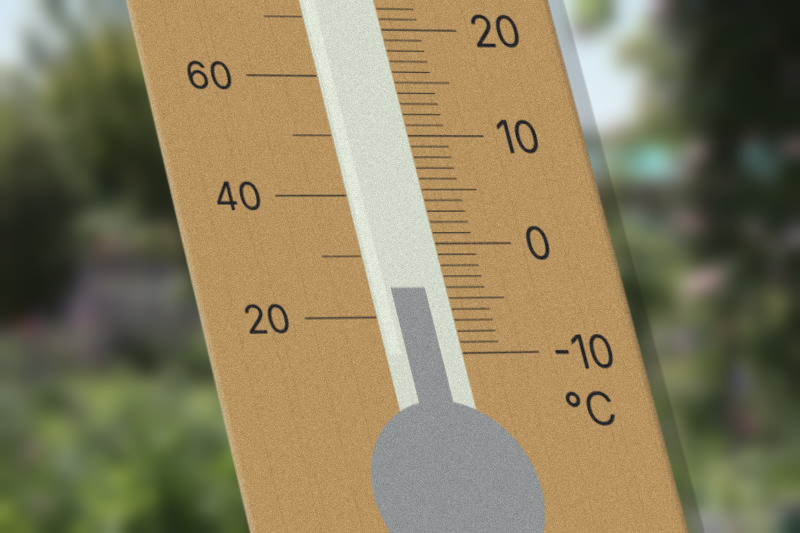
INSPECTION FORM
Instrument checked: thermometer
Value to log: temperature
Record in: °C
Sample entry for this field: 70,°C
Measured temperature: -4,°C
